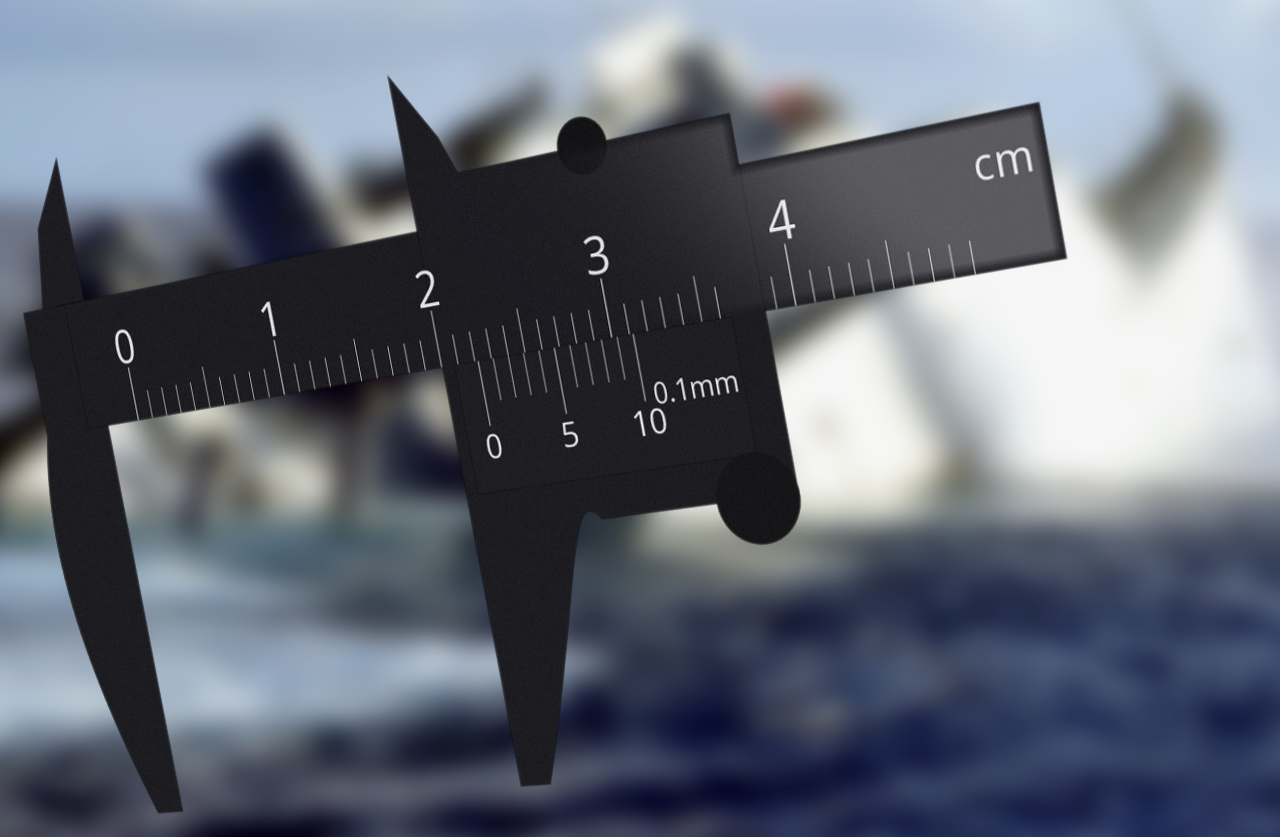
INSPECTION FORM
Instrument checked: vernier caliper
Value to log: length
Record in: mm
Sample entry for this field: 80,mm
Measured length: 22.2,mm
